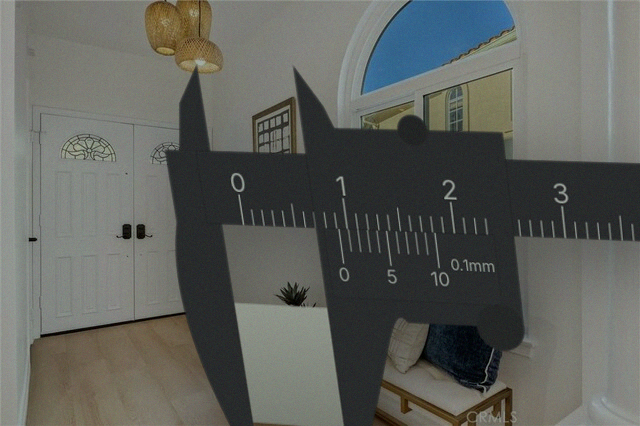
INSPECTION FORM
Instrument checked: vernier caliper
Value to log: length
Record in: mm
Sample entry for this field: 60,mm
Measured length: 9.2,mm
